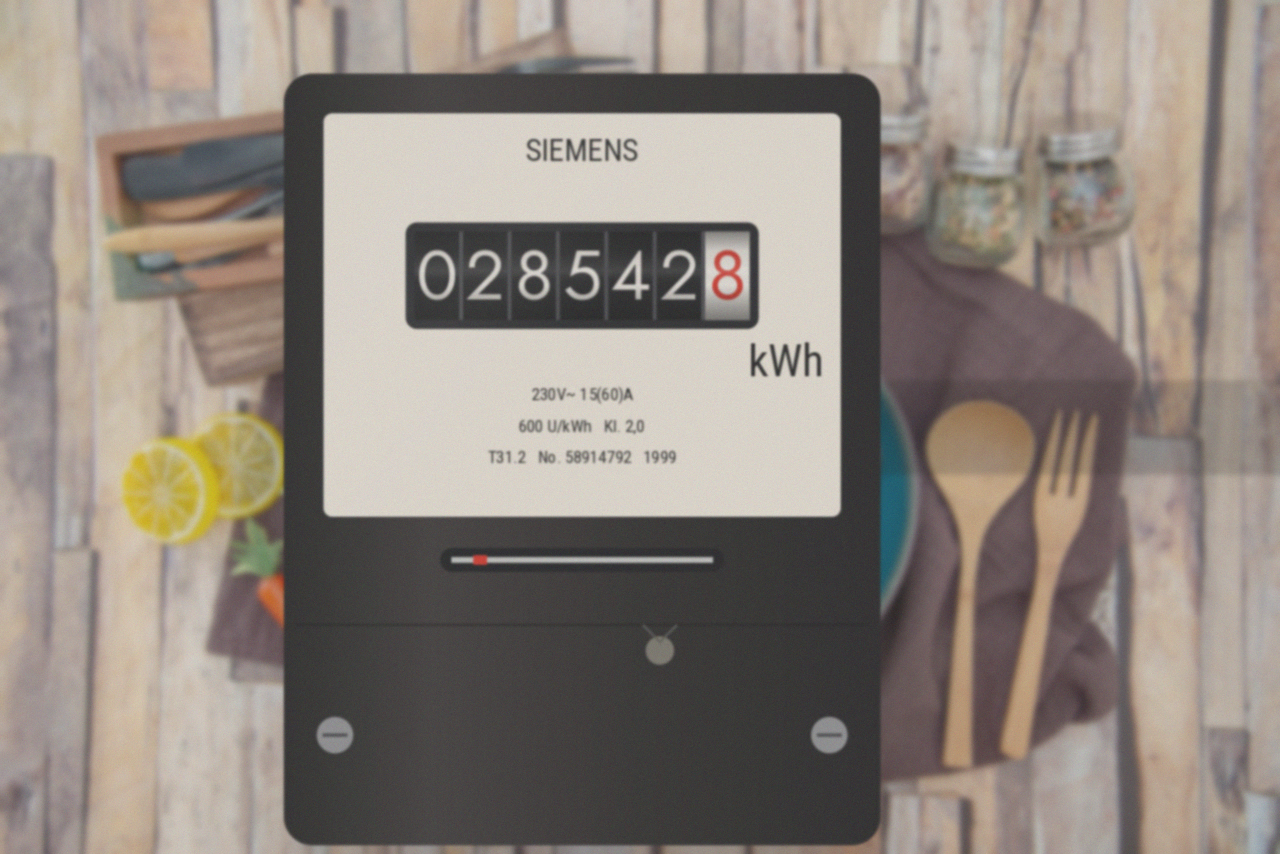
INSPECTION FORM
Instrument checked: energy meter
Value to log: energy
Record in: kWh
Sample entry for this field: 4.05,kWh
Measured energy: 28542.8,kWh
